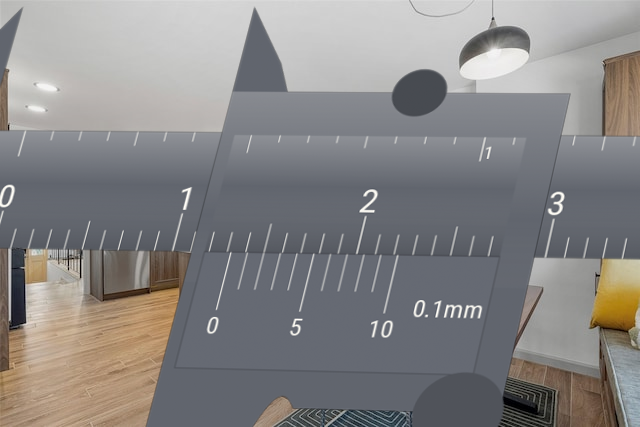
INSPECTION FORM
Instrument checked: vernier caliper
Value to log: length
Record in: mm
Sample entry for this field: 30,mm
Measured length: 13.2,mm
